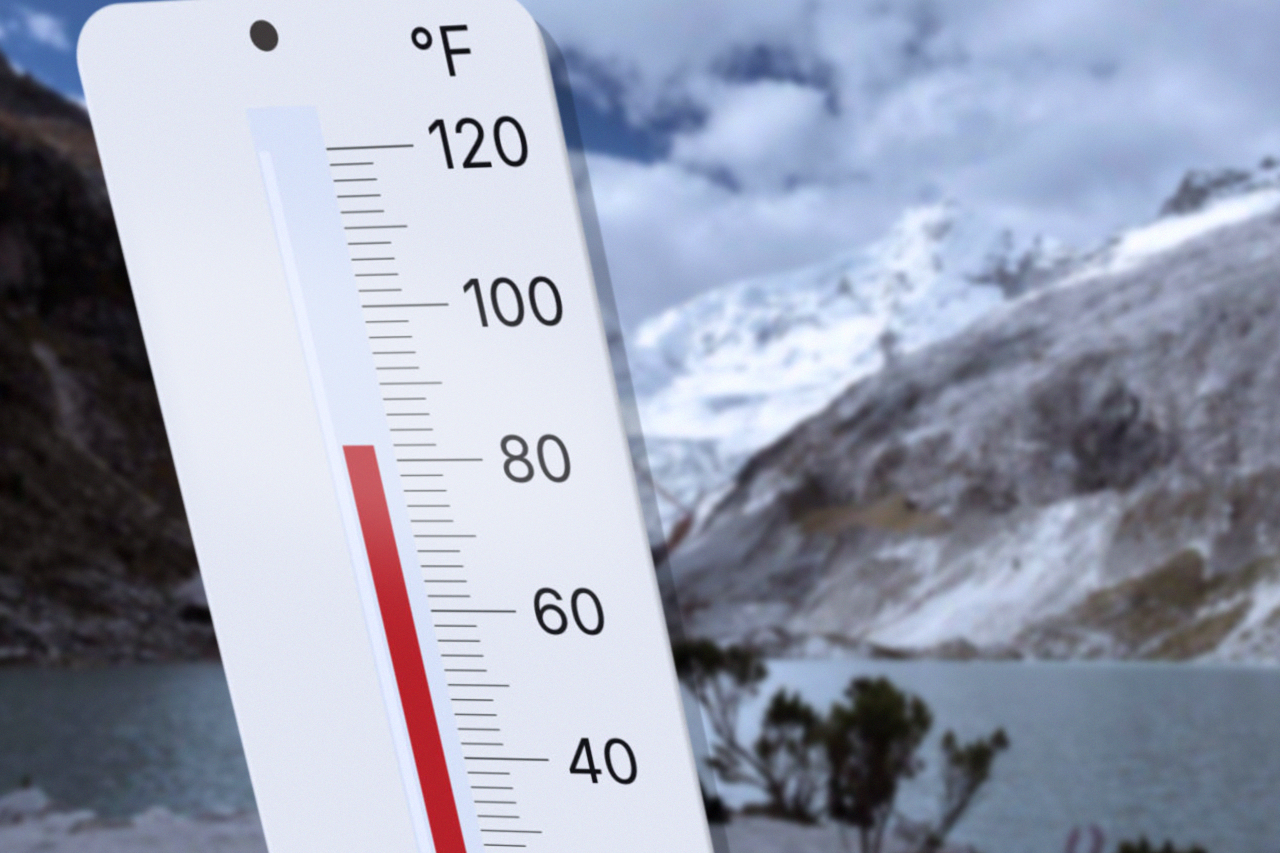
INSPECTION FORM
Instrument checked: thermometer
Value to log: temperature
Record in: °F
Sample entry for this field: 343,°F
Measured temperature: 82,°F
